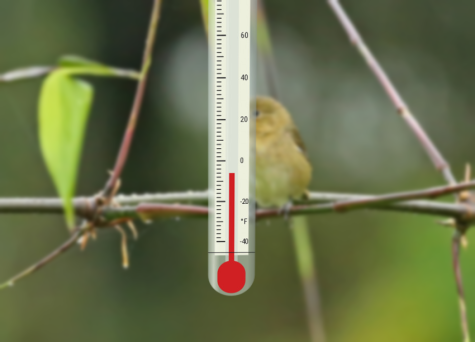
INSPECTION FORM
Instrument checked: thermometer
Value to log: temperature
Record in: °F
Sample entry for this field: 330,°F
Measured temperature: -6,°F
